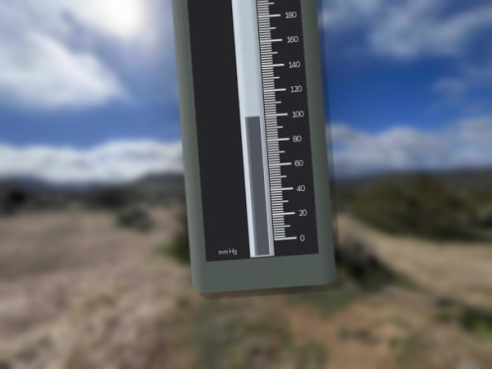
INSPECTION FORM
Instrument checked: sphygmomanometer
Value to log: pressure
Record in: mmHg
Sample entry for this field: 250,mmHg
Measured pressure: 100,mmHg
